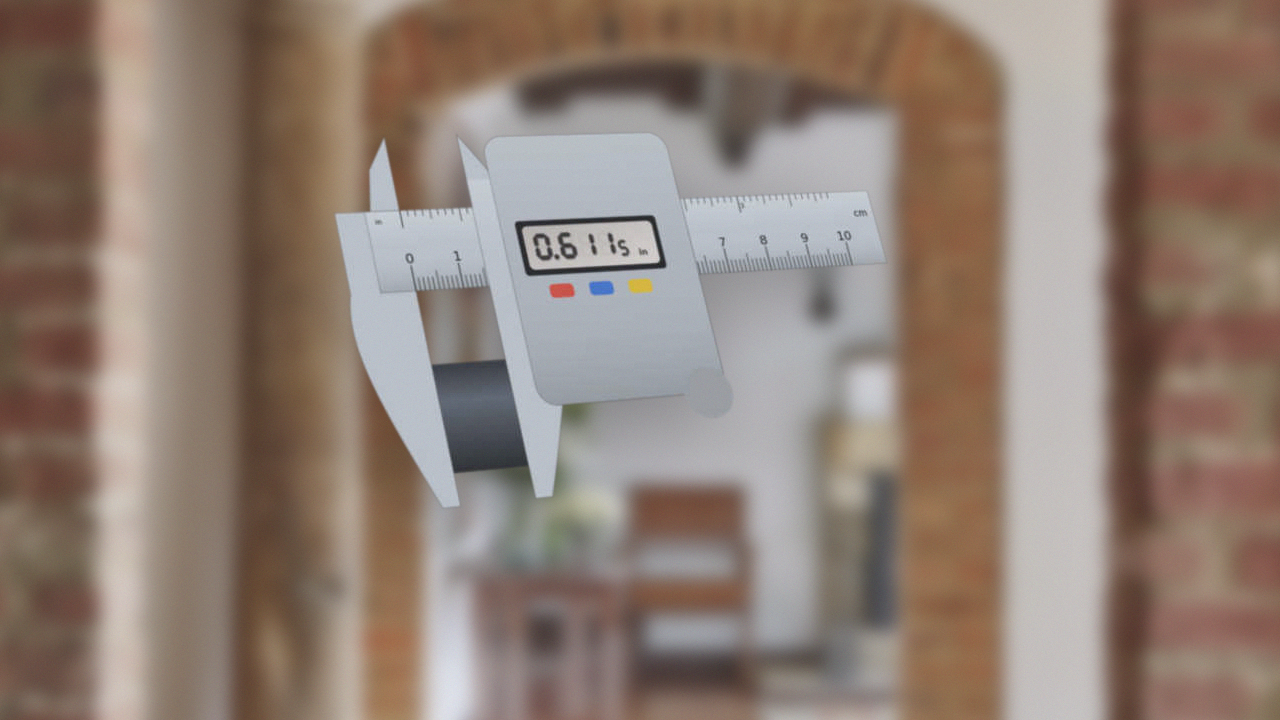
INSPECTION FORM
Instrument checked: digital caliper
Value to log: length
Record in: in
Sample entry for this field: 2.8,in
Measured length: 0.6115,in
